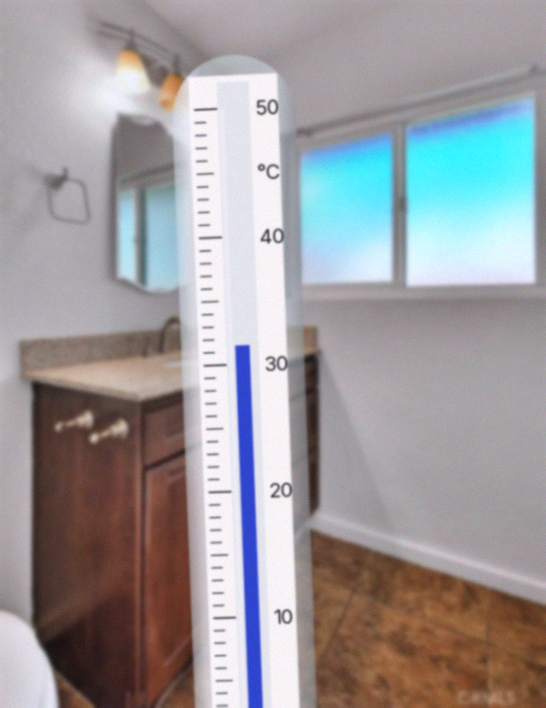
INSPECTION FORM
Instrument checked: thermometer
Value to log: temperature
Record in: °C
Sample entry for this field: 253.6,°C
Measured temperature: 31.5,°C
